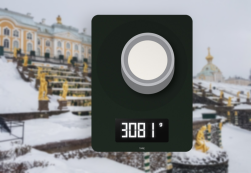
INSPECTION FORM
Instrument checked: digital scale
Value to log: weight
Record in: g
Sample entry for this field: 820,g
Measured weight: 3081,g
